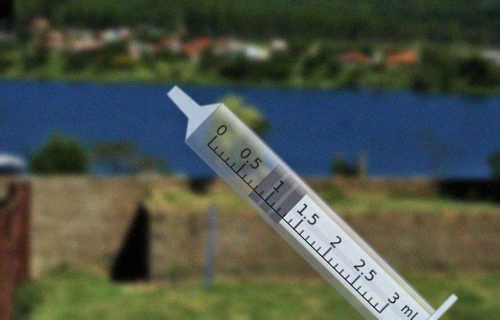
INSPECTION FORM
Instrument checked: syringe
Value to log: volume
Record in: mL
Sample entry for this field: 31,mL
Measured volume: 0.8,mL
